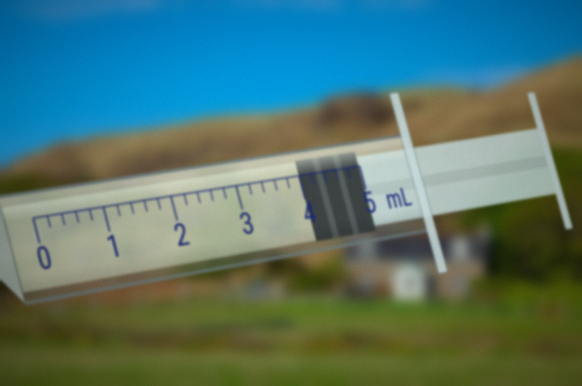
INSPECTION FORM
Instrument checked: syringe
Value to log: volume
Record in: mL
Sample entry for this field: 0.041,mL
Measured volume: 4,mL
